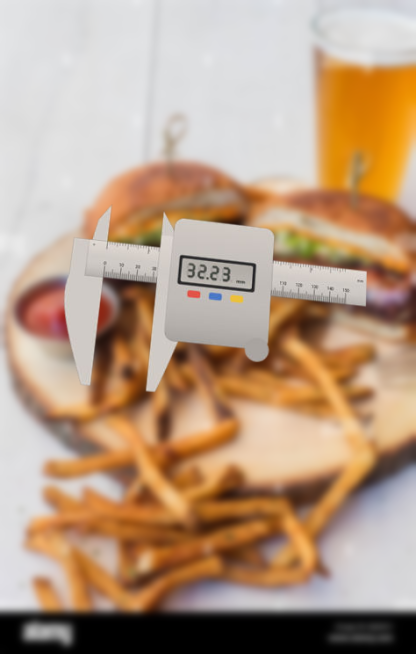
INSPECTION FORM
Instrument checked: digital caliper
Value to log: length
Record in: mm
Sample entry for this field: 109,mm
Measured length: 32.23,mm
